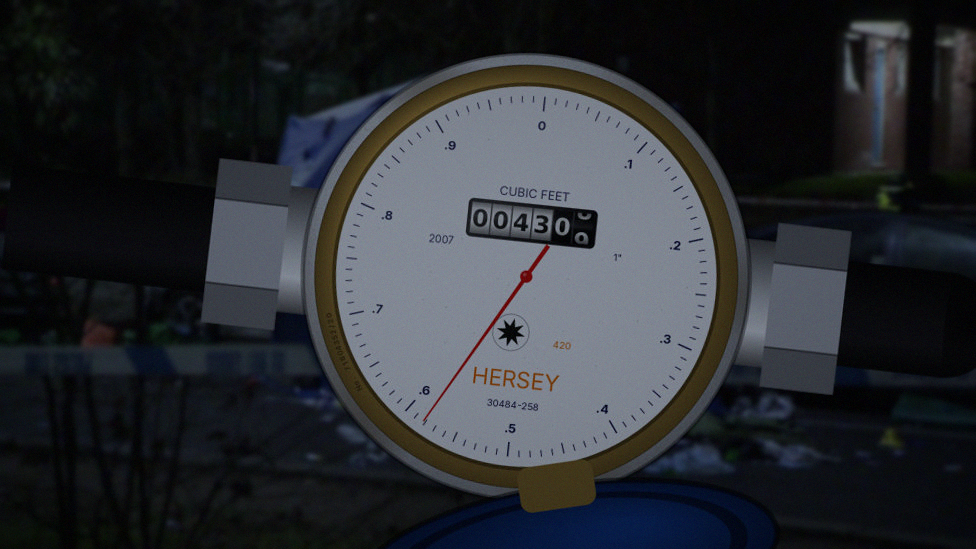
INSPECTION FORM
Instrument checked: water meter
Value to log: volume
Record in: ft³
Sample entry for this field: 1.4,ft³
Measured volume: 4308.58,ft³
